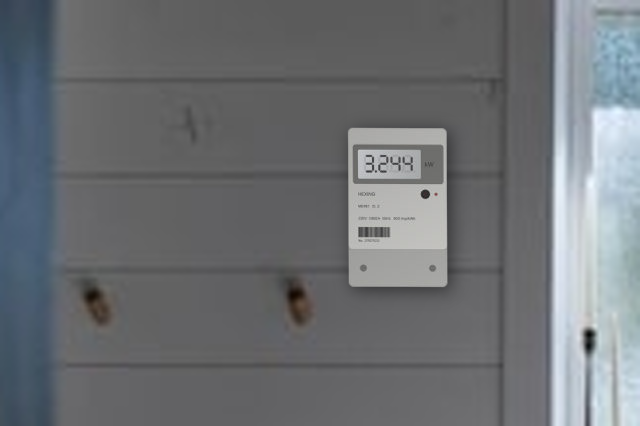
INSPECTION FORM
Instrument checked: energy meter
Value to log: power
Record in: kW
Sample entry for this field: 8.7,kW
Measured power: 3.244,kW
